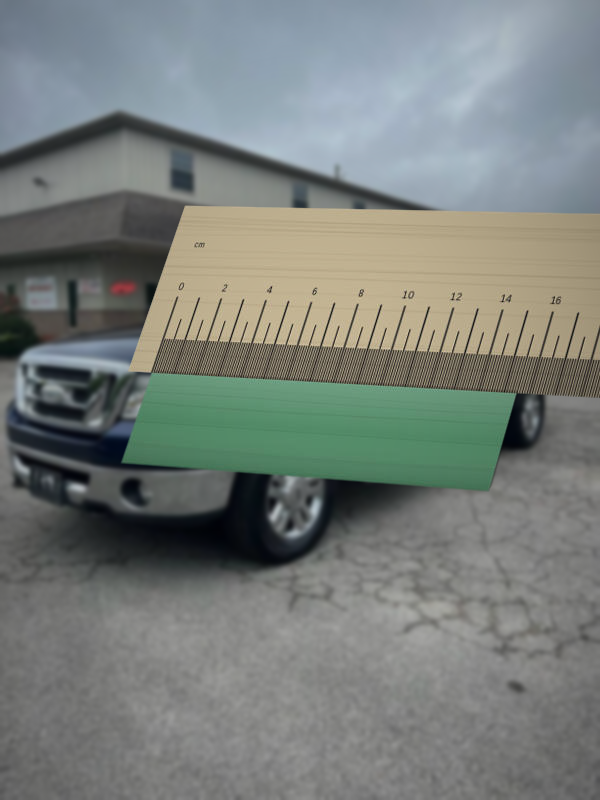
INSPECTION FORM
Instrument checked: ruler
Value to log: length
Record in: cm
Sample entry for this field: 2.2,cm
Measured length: 15.5,cm
